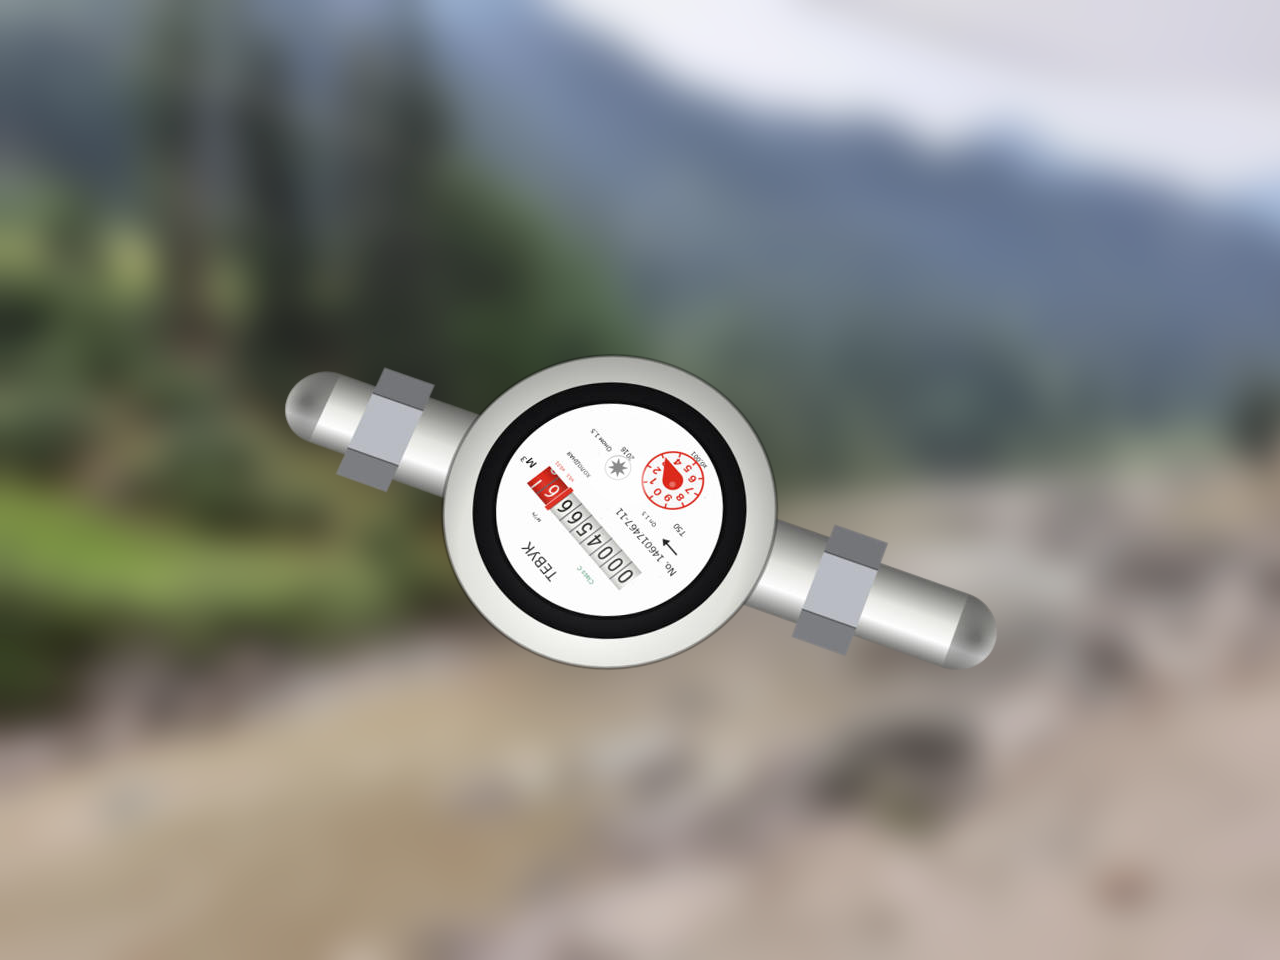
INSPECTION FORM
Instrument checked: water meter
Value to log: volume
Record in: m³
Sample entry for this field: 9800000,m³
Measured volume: 4566.613,m³
